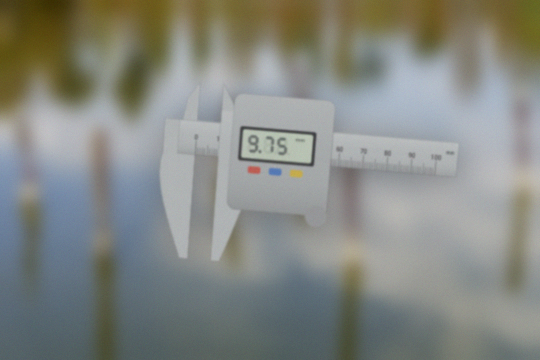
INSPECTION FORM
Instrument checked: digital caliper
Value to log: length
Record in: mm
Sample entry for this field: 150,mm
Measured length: 9.75,mm
